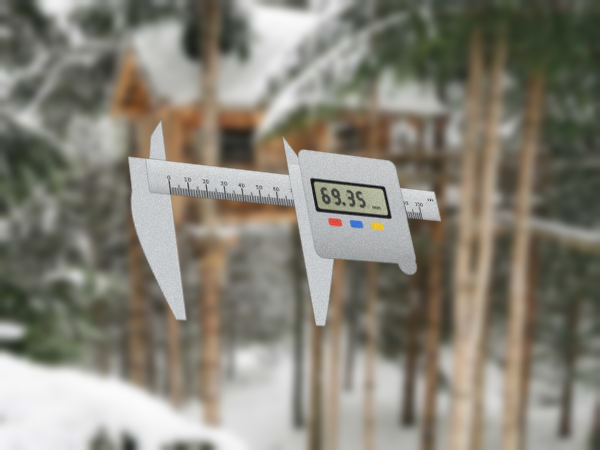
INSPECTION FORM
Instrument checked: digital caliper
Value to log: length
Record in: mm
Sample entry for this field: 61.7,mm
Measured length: 69.35,mm
